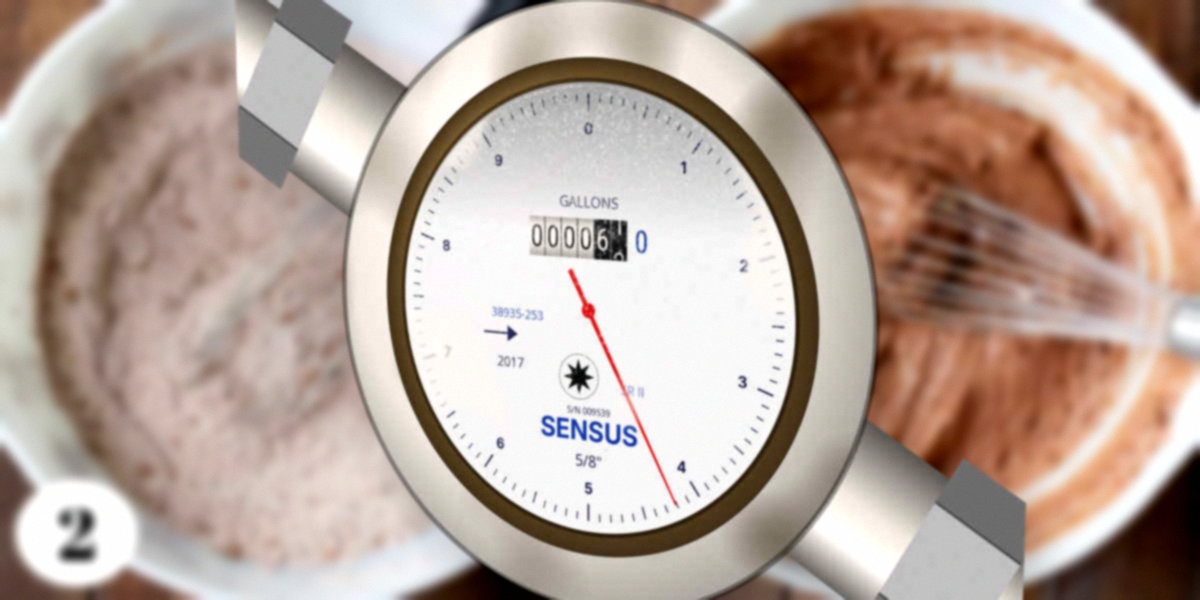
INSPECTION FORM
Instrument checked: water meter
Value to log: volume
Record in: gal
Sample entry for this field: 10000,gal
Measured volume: 614.2,gal
